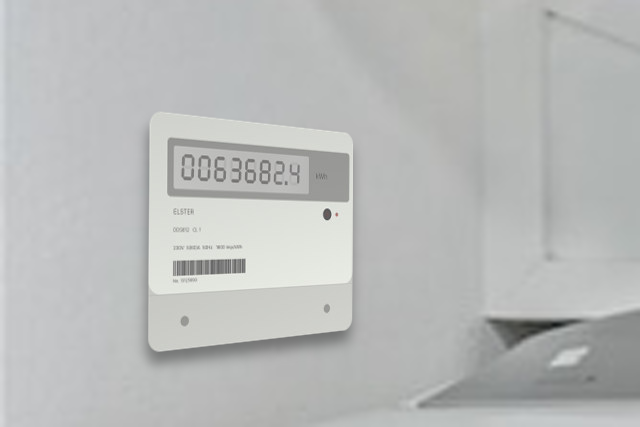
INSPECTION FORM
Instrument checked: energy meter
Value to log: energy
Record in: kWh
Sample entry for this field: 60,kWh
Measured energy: 63682.4,kWh
